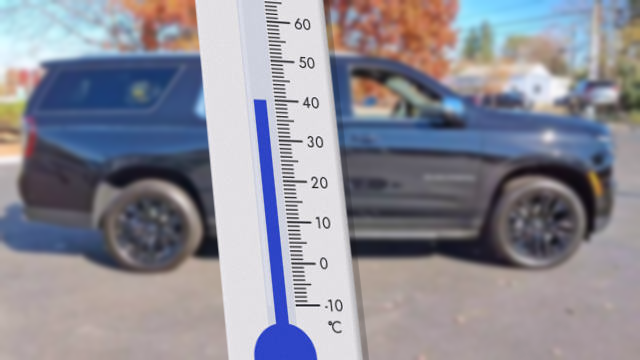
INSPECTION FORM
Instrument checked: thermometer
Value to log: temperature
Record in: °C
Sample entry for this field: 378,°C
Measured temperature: 40,°C
